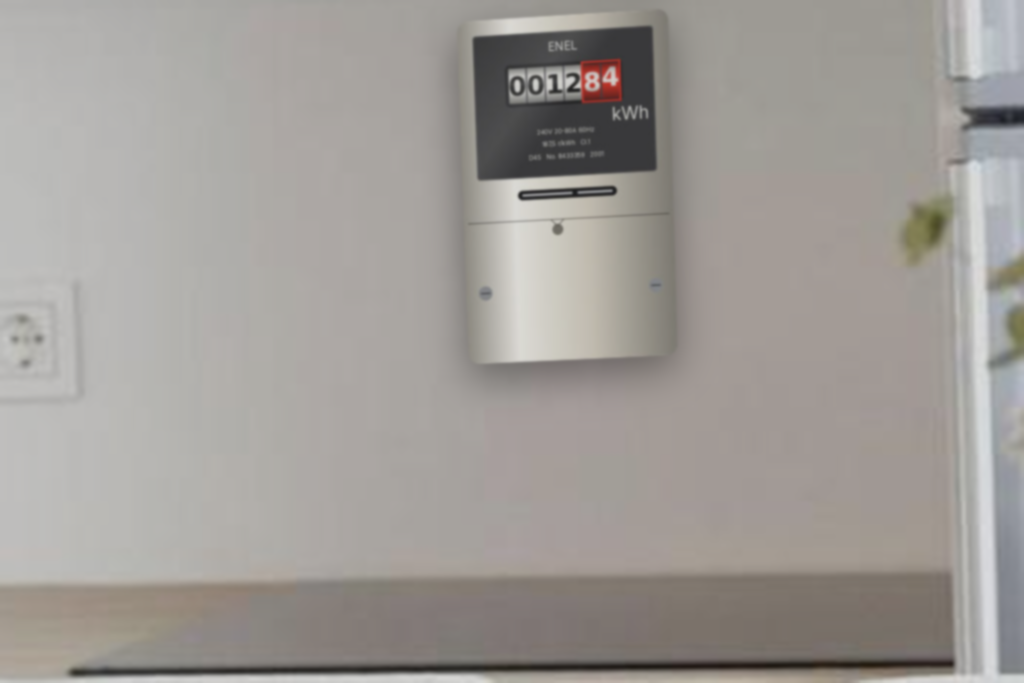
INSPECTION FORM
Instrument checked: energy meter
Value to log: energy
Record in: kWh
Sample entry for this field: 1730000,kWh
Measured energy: 12.84,kWh
